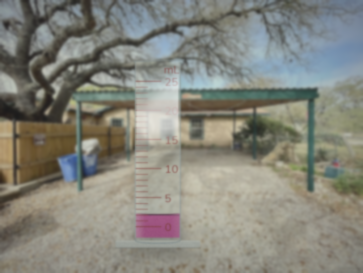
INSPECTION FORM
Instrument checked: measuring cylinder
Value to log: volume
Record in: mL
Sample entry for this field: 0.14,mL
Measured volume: 2,mL
